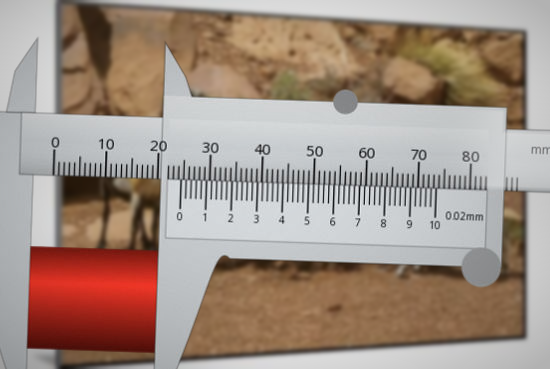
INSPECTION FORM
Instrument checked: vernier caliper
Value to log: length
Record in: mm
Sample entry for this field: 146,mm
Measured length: 24.5,mm
